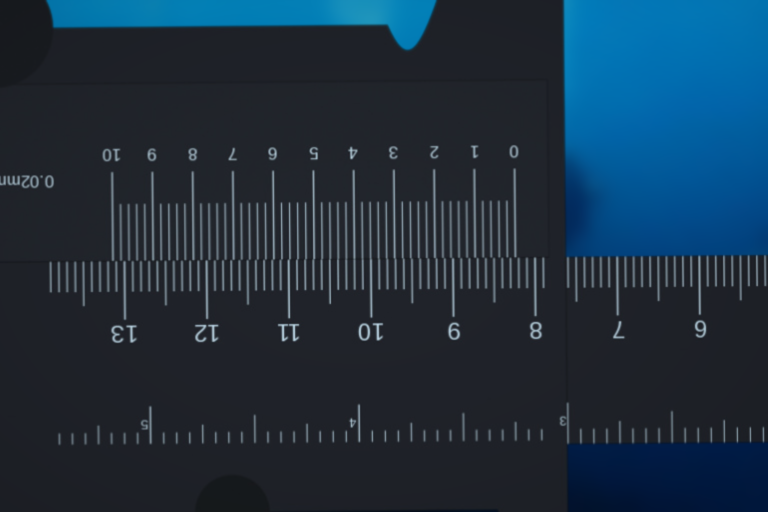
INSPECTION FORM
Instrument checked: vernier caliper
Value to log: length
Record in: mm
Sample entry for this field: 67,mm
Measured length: 82.4,mm
